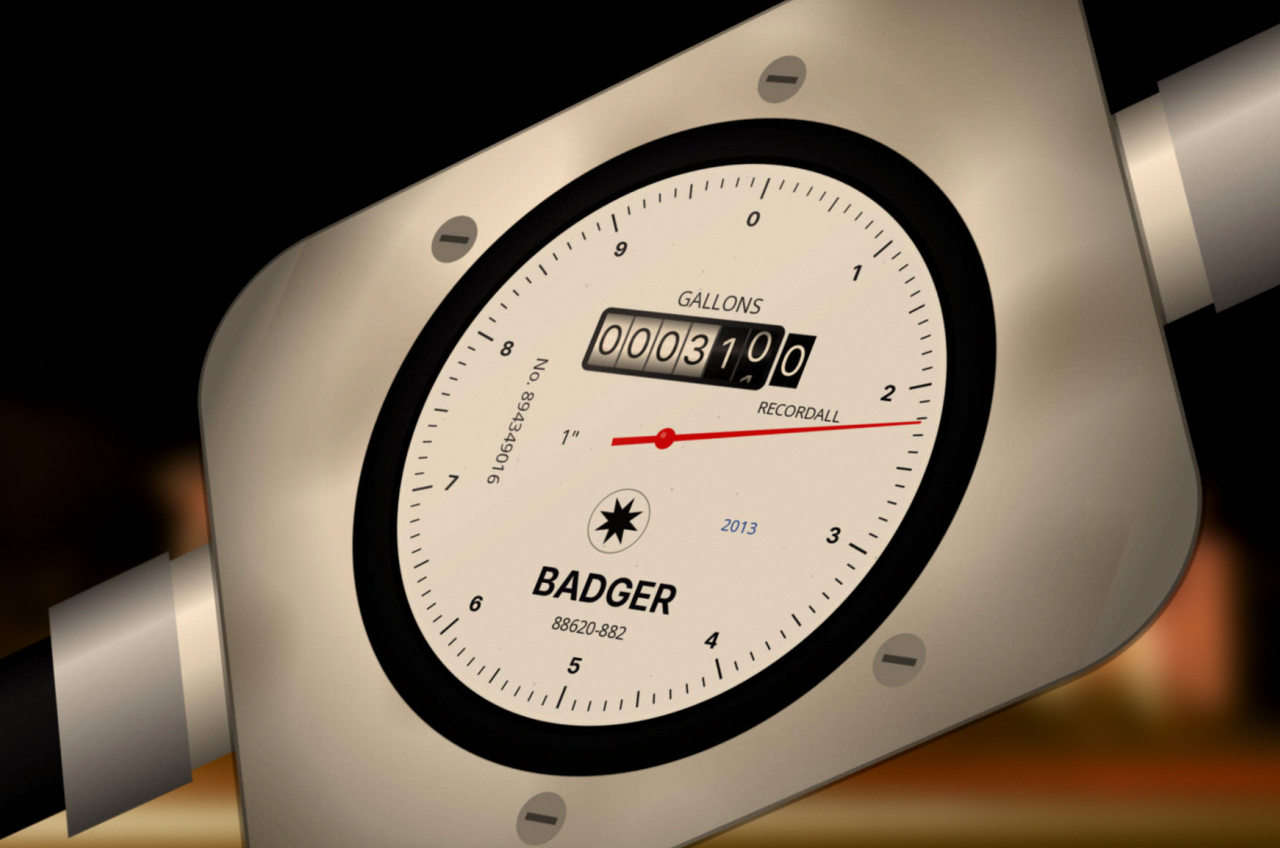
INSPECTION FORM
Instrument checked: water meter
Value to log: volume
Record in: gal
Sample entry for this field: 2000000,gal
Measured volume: 3102.2,gal
